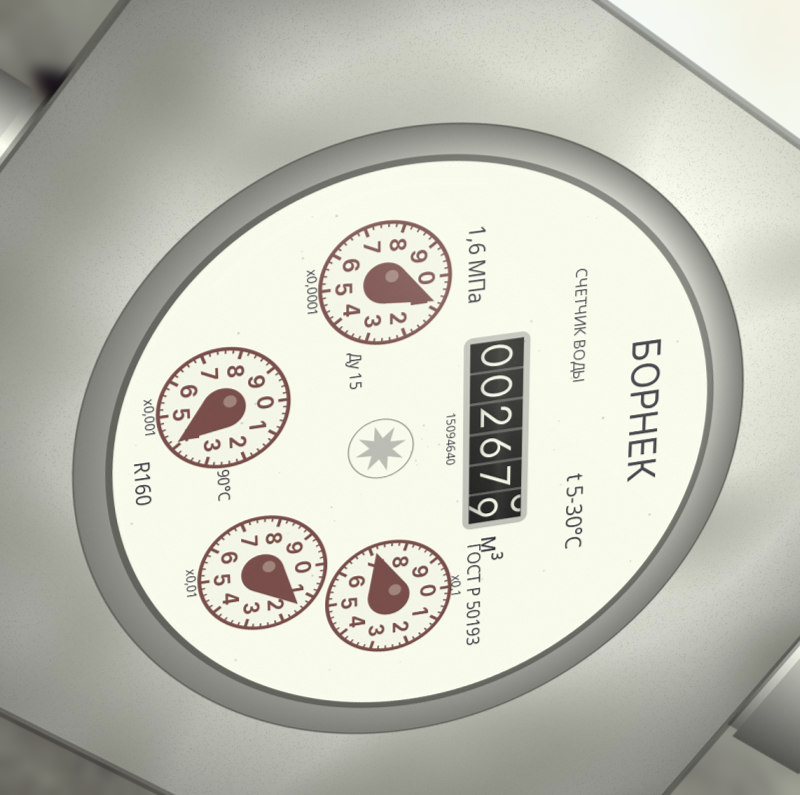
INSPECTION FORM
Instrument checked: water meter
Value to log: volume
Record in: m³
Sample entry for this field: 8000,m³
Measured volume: 2678.7140,m³
